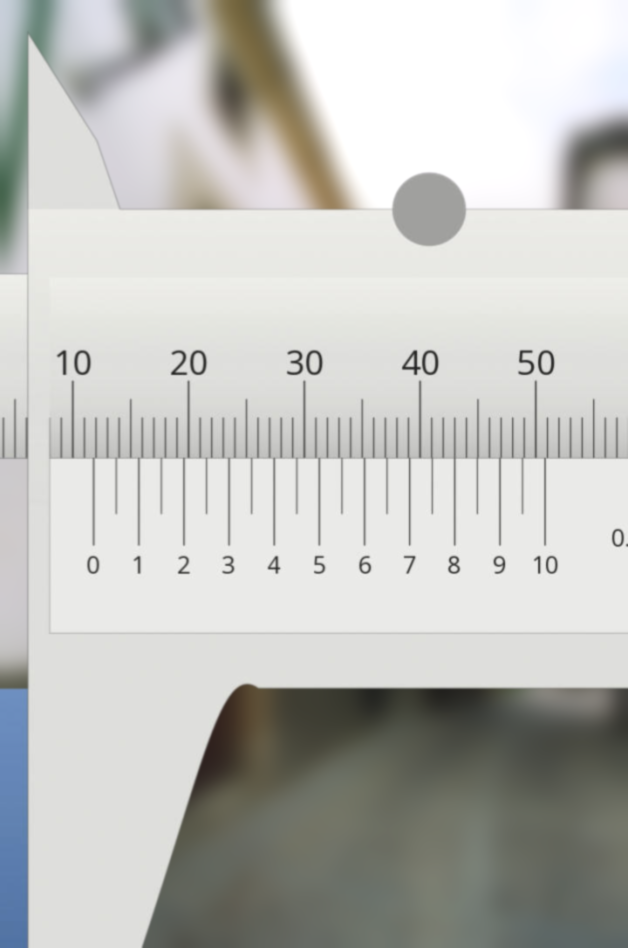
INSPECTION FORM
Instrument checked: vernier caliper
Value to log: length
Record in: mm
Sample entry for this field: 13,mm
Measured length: 11.8,mm
